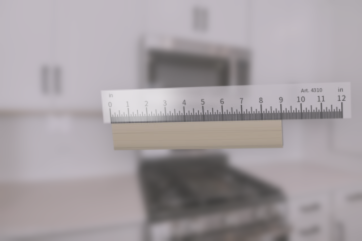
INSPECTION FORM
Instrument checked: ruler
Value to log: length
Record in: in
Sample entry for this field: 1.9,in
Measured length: 9,in
